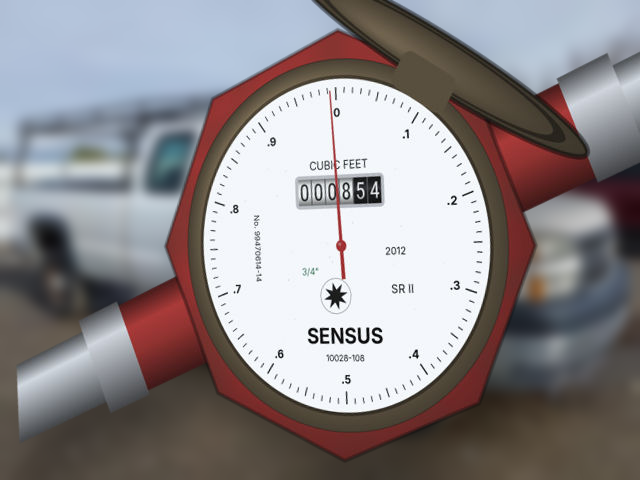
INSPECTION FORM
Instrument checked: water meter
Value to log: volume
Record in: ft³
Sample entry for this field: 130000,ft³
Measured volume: 853.99,ft³
